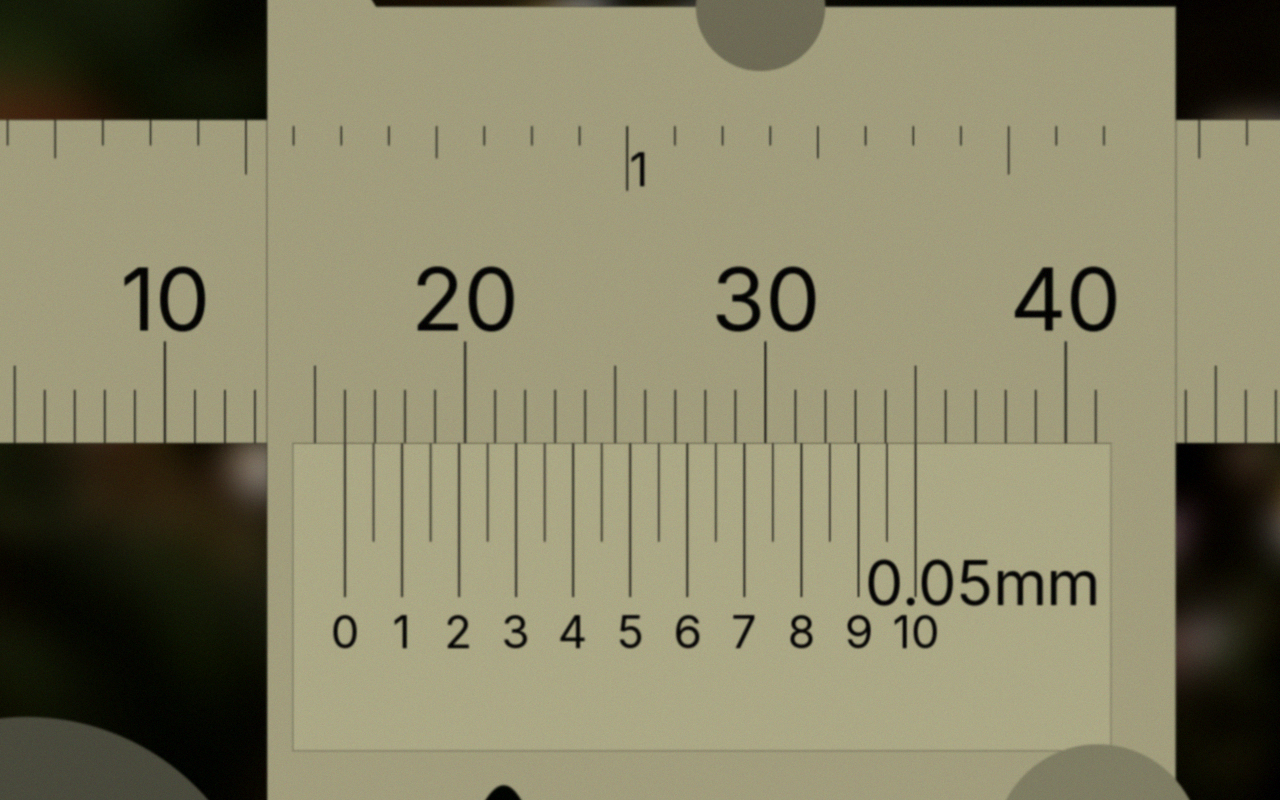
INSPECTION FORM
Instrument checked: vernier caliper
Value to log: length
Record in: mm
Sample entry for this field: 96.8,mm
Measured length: 16.00,mm
